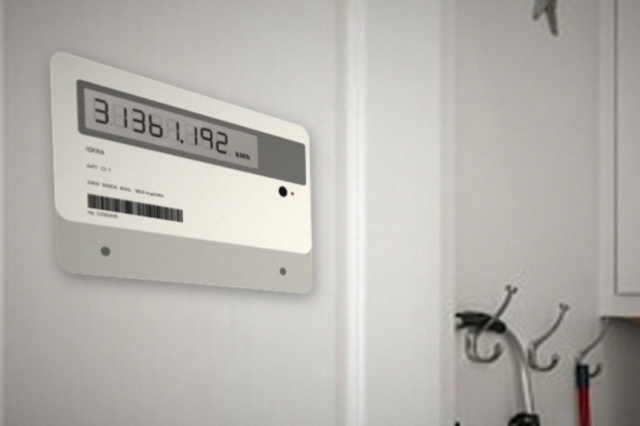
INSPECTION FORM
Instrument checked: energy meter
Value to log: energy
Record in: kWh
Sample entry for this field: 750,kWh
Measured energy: 31361.192,kWh
